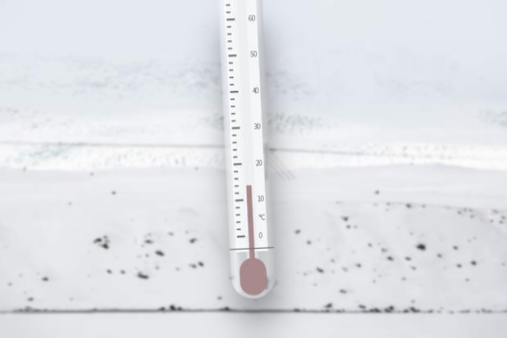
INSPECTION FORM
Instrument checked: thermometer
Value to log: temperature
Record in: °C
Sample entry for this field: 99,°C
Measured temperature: 14,°C
